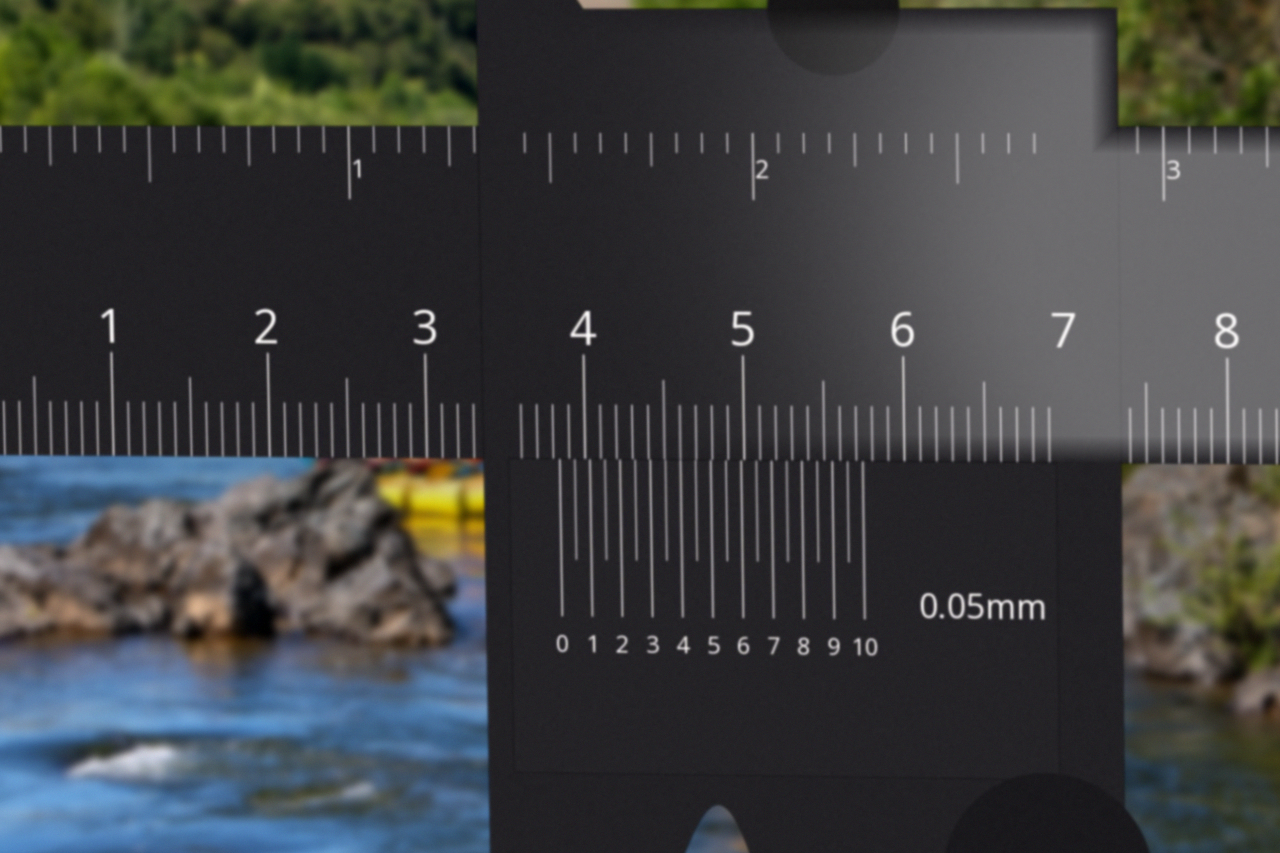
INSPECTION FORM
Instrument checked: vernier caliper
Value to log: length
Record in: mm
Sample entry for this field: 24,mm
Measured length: 38.4,mm
